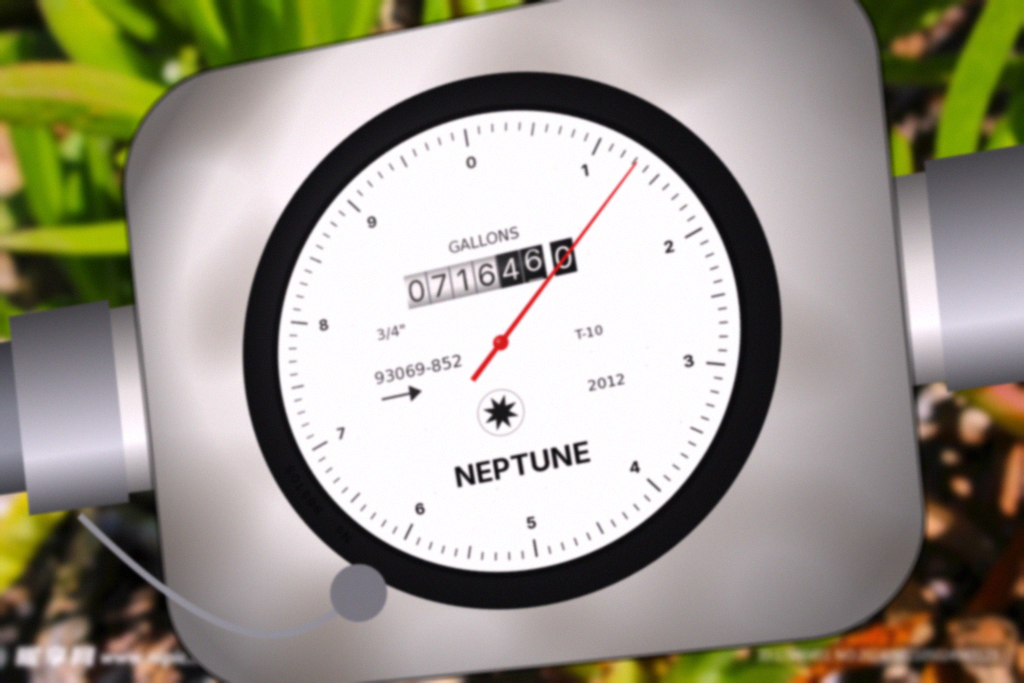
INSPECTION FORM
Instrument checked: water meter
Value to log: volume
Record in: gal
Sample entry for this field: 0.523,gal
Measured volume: 716461.3,gal
